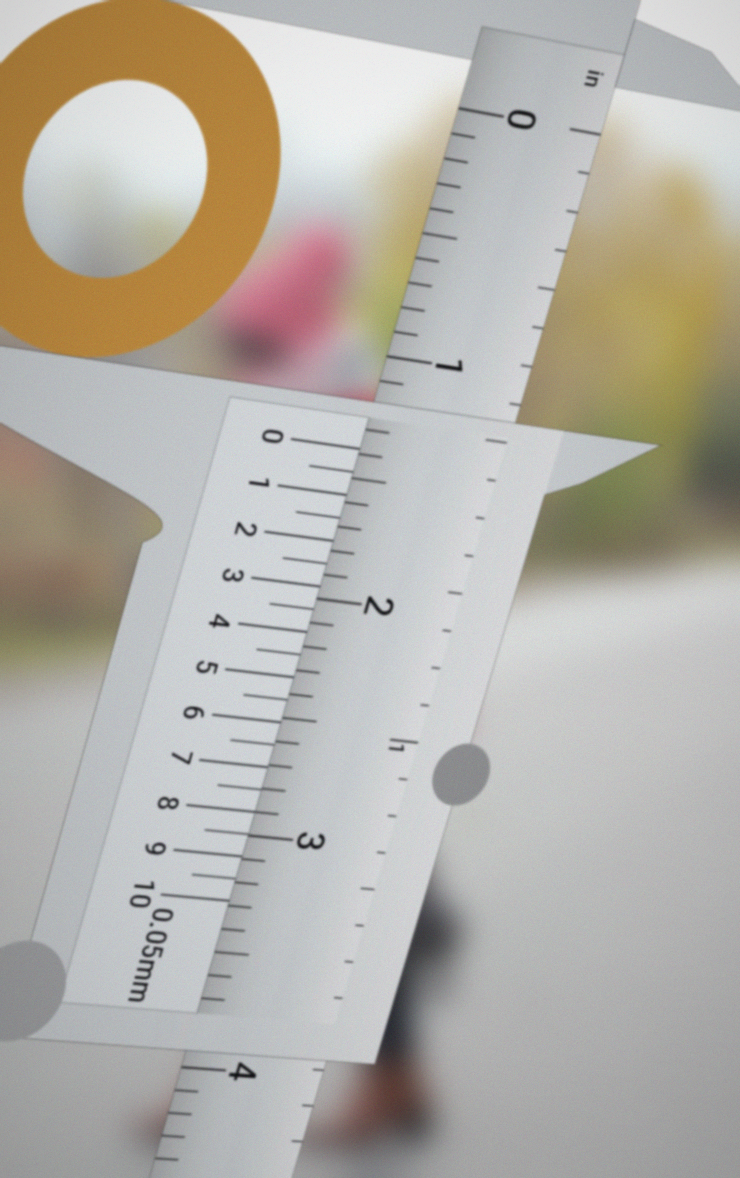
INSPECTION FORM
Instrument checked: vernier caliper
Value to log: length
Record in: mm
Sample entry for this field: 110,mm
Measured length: 13.8,mm
